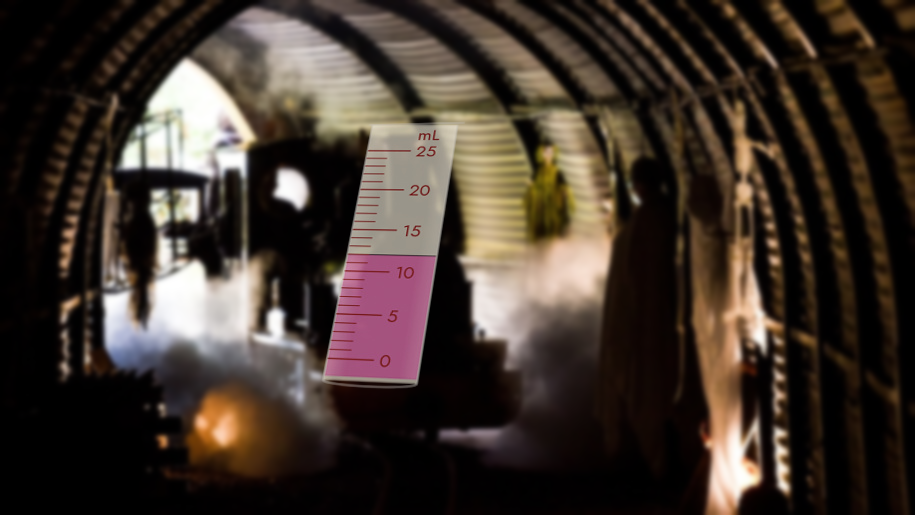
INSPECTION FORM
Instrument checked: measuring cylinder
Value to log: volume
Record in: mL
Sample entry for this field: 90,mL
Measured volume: 12,mL
